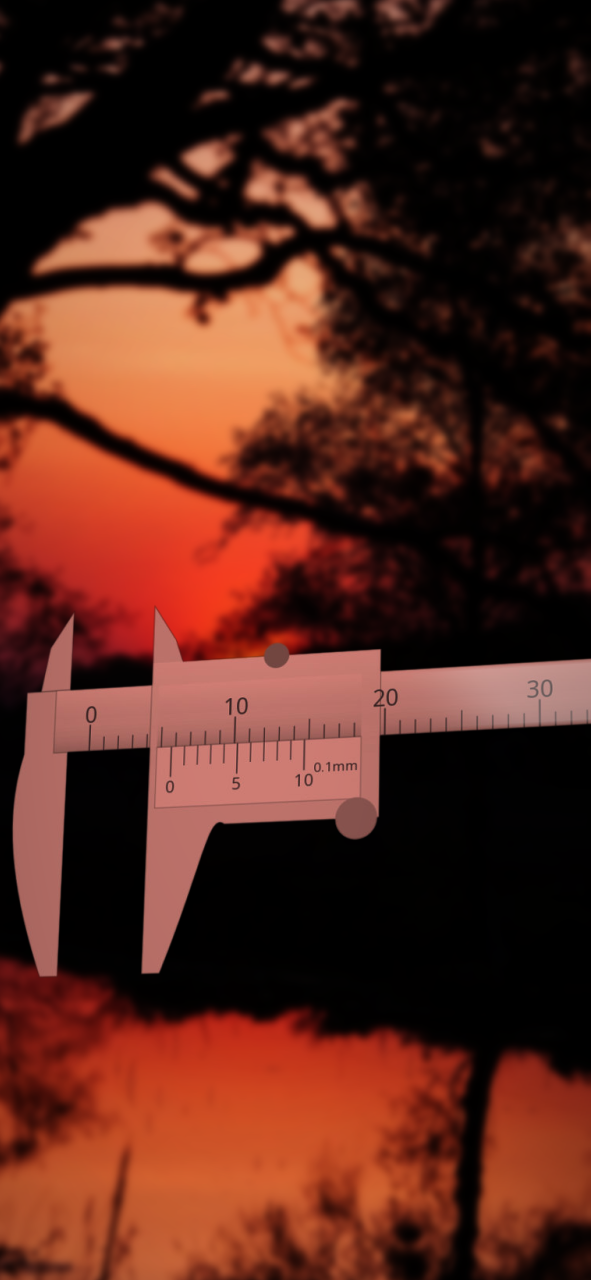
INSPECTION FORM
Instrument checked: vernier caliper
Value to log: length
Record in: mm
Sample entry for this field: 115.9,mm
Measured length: 5.7,mm
